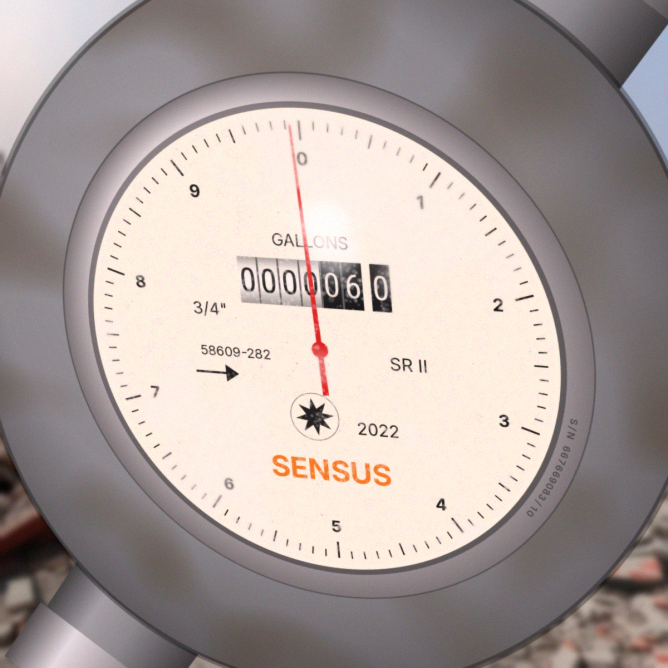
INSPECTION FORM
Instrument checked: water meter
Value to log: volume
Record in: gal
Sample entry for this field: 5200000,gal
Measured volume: 59.9,gal
